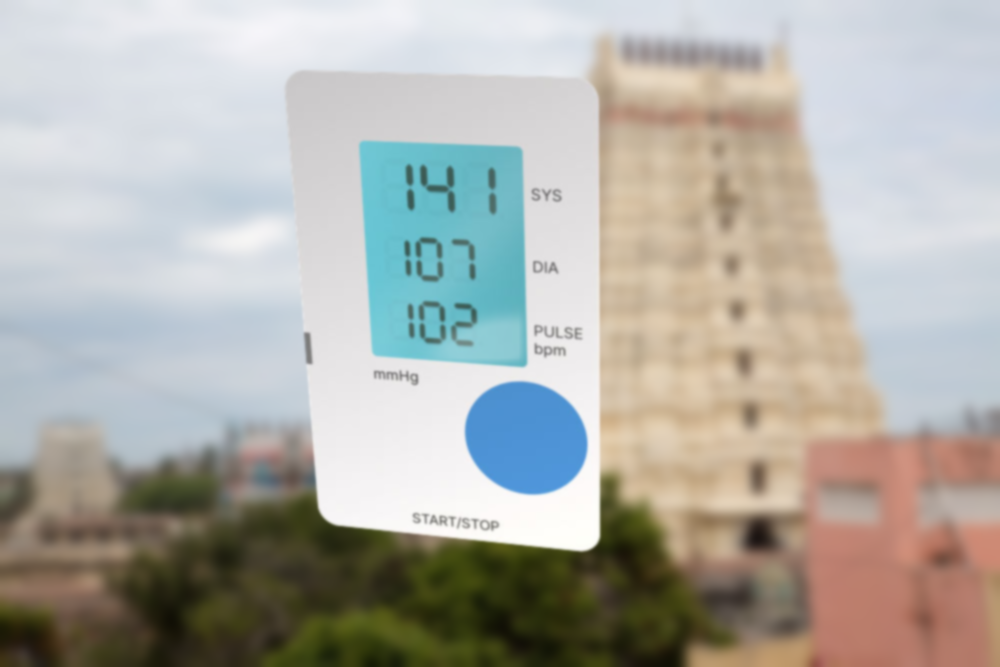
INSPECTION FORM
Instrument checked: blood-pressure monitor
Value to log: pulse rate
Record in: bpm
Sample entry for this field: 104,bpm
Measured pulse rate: 102,bpm
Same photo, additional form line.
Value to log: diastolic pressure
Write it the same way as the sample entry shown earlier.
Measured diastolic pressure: 107,mmHg
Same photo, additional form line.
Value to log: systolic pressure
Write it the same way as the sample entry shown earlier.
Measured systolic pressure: 141,mmHg
